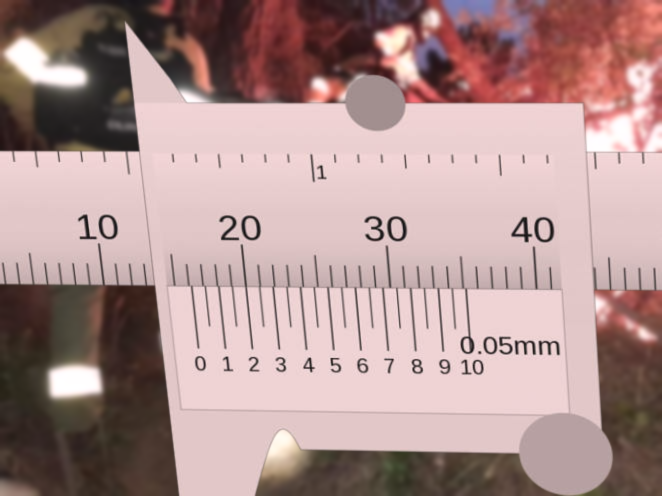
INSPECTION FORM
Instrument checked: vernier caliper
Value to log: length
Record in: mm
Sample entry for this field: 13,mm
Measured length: 16.2,mm
